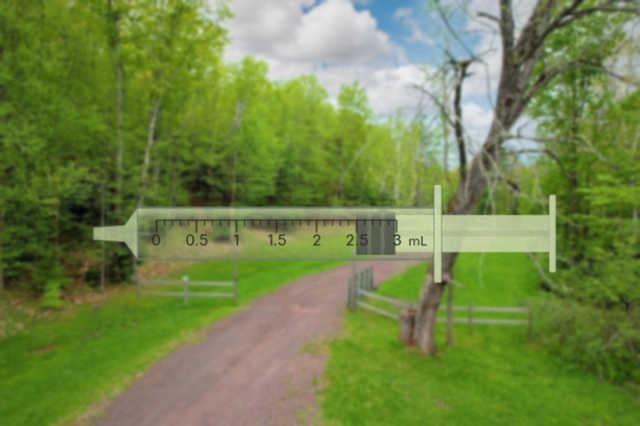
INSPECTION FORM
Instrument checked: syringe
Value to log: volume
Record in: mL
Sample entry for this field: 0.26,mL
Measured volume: 2.5,mL
